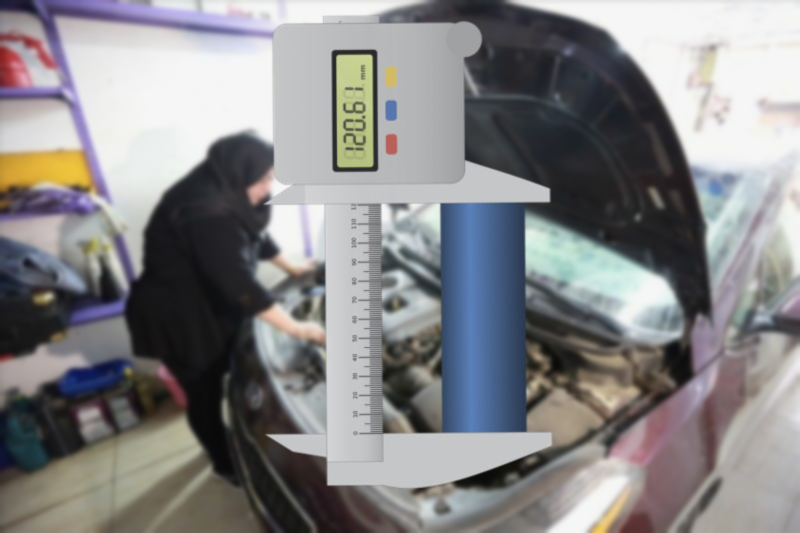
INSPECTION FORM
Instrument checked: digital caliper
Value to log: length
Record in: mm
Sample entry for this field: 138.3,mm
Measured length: 120.61,mm
